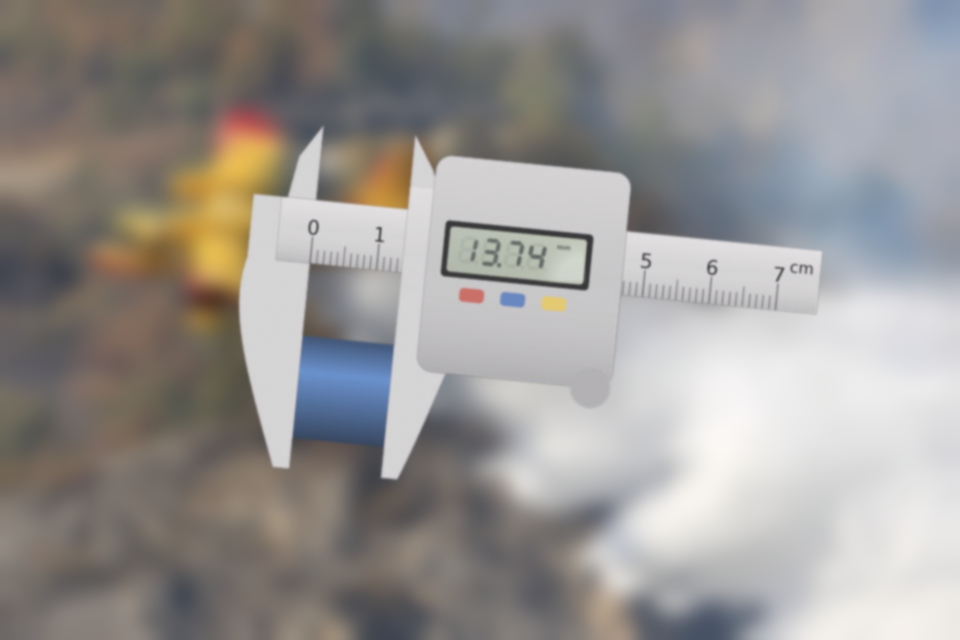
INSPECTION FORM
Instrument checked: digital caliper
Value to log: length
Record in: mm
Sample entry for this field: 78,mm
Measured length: 13.74,mm
